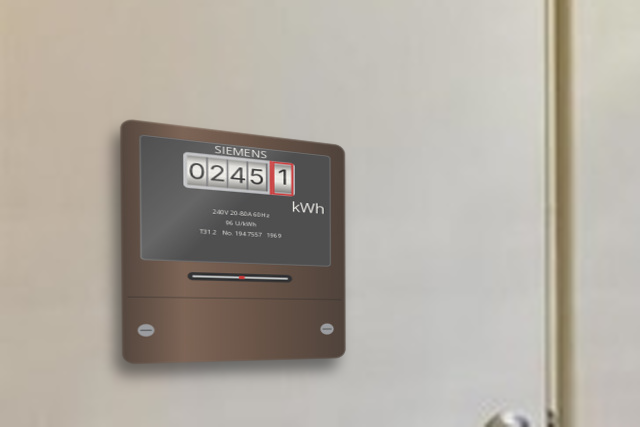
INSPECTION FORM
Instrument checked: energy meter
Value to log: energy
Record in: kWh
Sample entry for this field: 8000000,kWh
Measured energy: 245.1,kWh
